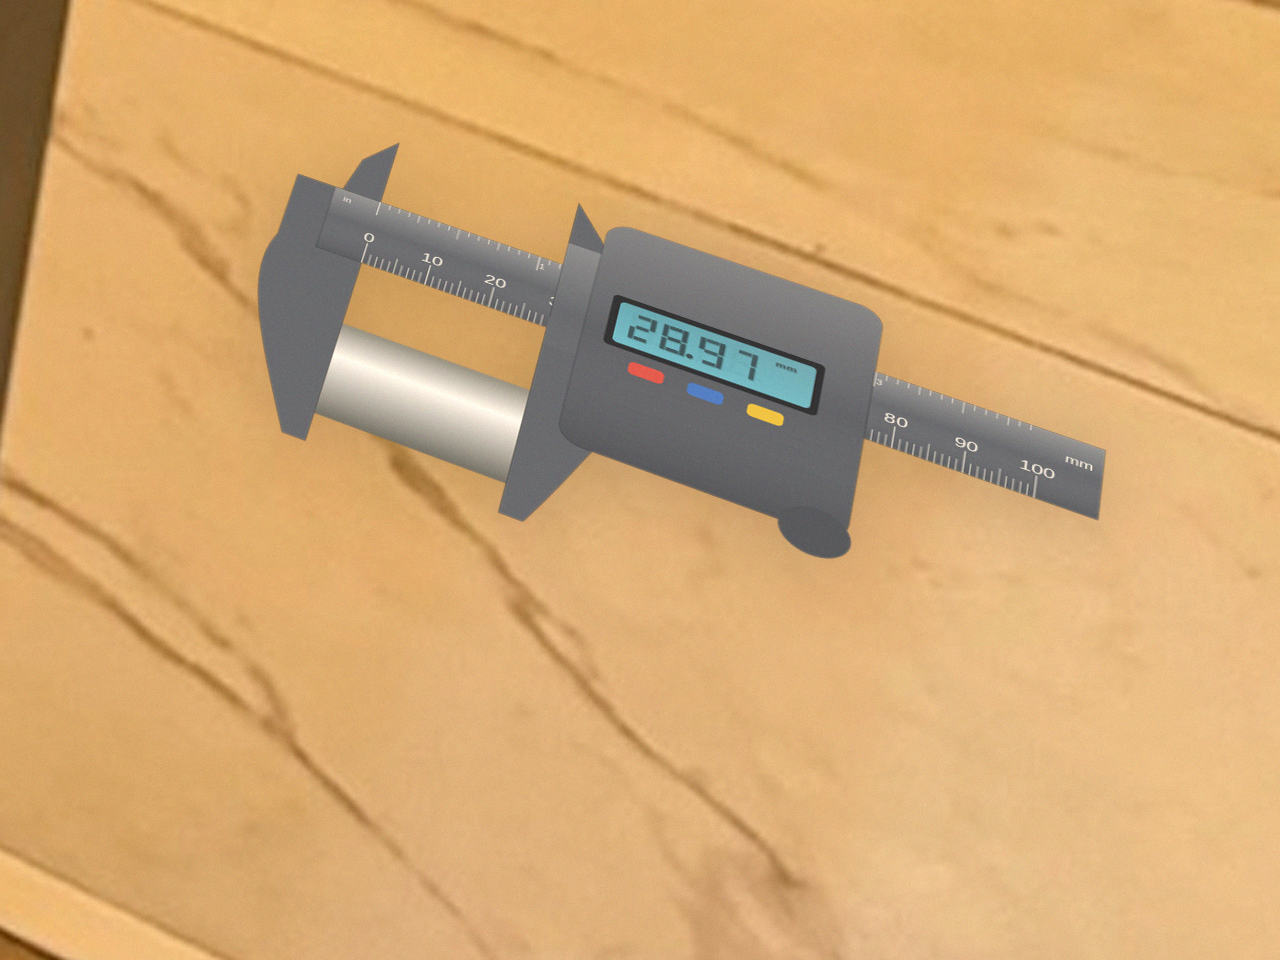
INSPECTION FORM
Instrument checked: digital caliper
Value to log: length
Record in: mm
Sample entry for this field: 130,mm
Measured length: 28.97,mm
